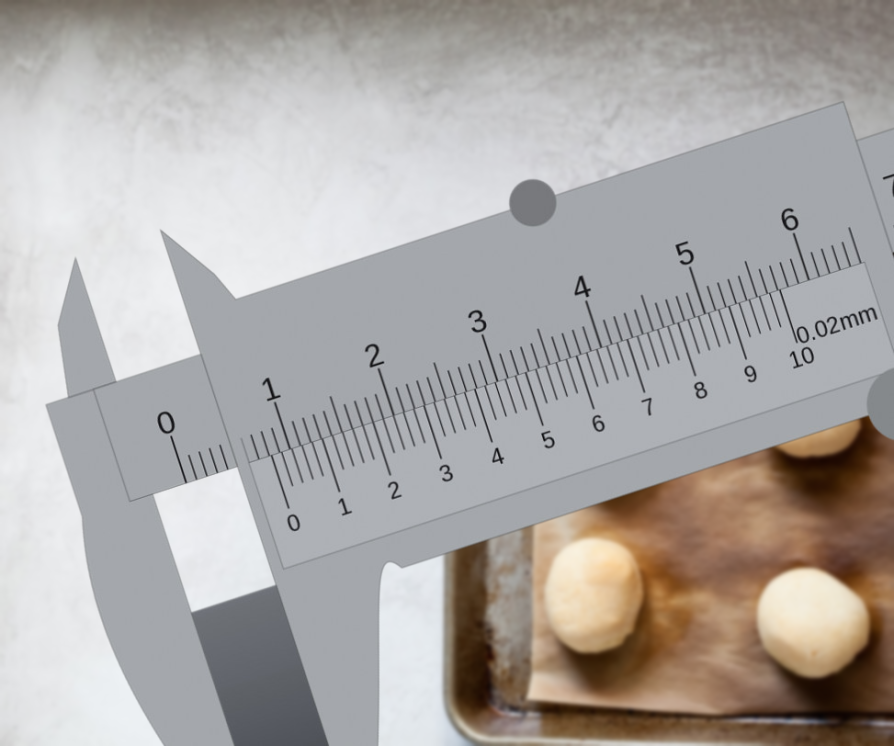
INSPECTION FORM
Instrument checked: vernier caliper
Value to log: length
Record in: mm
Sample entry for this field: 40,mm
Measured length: 8.2,mm
